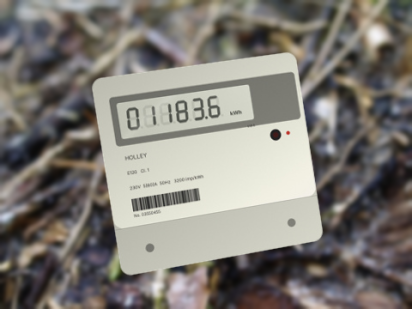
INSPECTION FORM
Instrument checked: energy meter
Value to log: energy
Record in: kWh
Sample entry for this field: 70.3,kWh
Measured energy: 1183.6,kWh
